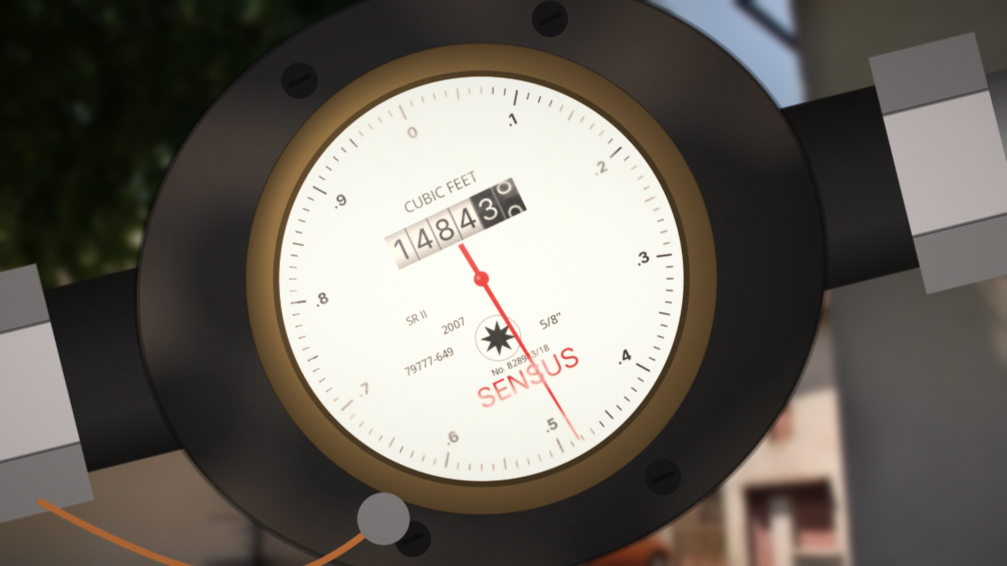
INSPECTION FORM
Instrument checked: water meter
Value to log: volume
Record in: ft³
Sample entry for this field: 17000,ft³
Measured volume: 148438.48,ft³
